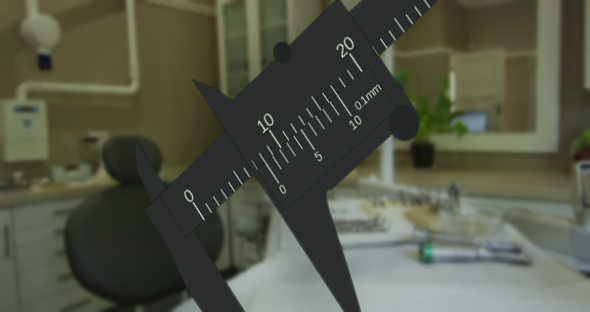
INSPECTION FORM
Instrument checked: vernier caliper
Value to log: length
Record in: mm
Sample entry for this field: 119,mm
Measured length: 8.0,mm
